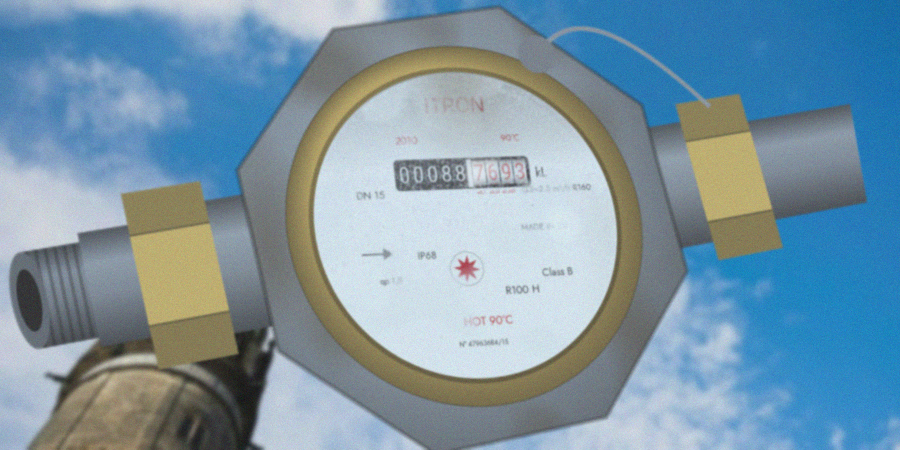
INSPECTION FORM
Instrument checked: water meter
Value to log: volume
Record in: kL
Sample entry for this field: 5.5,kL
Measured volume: 88.7693,kL
